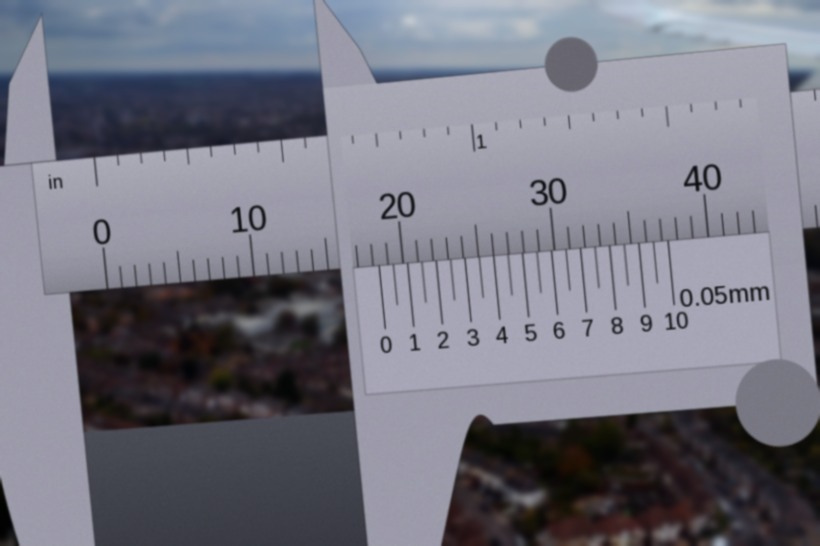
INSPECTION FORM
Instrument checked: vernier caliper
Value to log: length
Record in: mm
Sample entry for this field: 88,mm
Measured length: 18.4,mm
